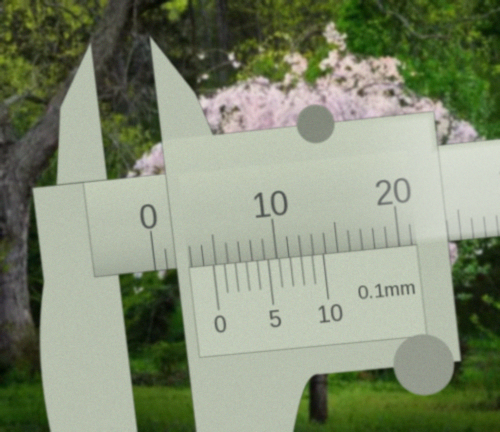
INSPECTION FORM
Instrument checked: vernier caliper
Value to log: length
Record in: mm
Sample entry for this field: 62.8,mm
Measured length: 4.8,mm
